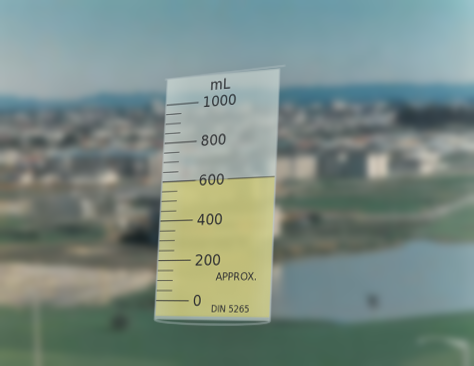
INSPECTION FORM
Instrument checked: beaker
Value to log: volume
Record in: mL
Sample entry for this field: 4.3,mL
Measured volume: 600,mL
